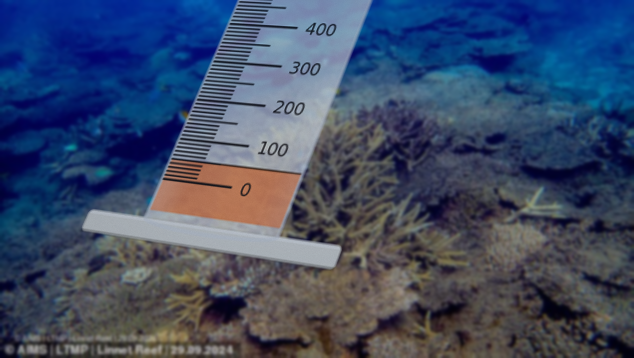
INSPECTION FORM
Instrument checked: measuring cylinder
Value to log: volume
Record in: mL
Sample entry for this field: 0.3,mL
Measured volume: 50,mL
